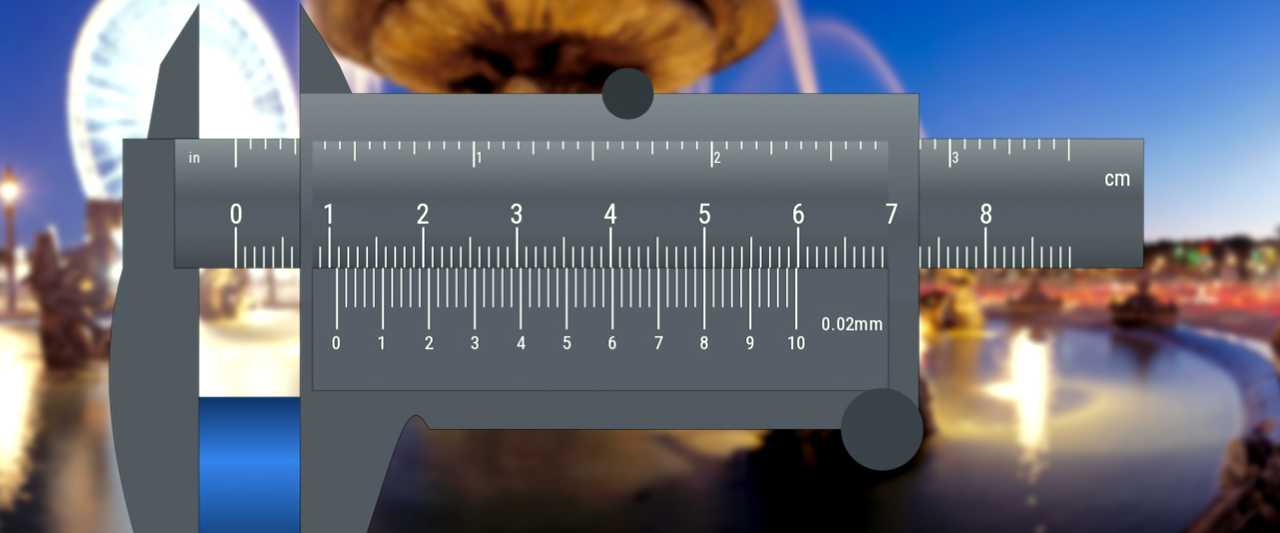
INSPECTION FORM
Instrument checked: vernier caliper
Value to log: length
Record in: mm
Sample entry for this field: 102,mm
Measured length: 10.8,mm
